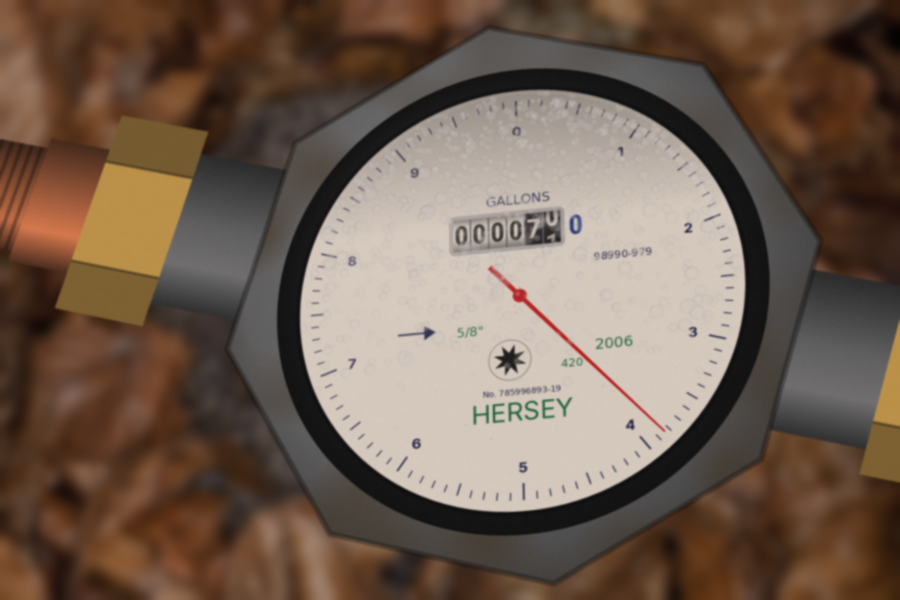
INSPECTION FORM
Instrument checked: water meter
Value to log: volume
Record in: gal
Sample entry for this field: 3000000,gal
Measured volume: 703.8,gal
